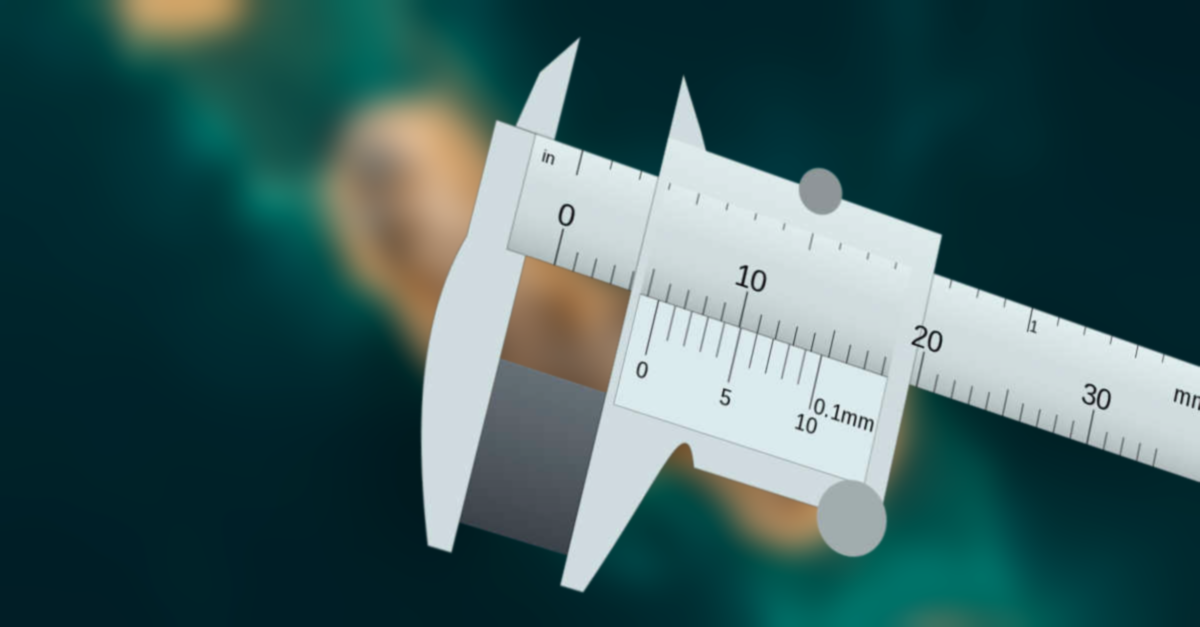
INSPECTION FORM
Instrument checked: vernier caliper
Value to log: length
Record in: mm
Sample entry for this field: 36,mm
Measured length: 5.6,mm
